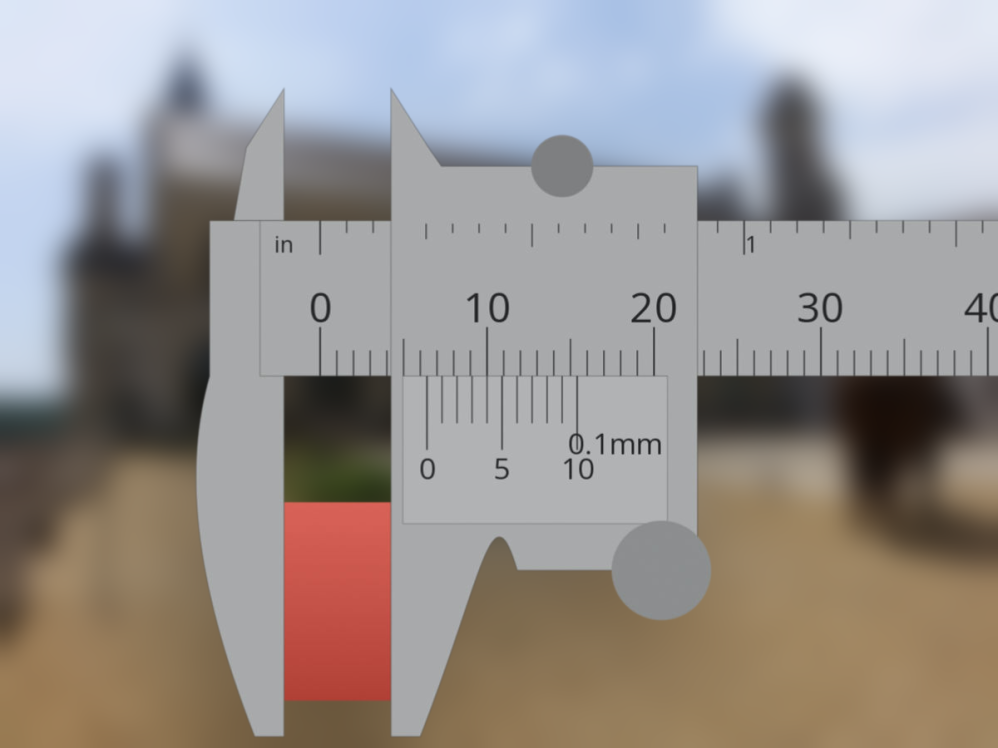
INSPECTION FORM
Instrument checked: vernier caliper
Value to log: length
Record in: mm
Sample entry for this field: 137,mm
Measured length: 6.4,mm
